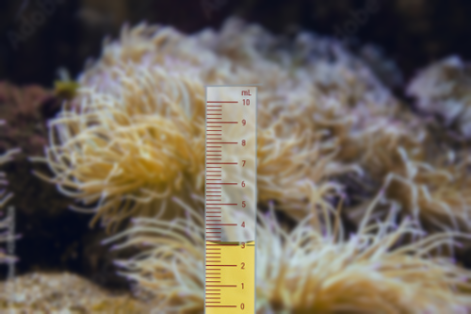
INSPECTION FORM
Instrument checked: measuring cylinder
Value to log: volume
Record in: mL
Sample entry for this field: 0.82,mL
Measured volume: 3,mL
